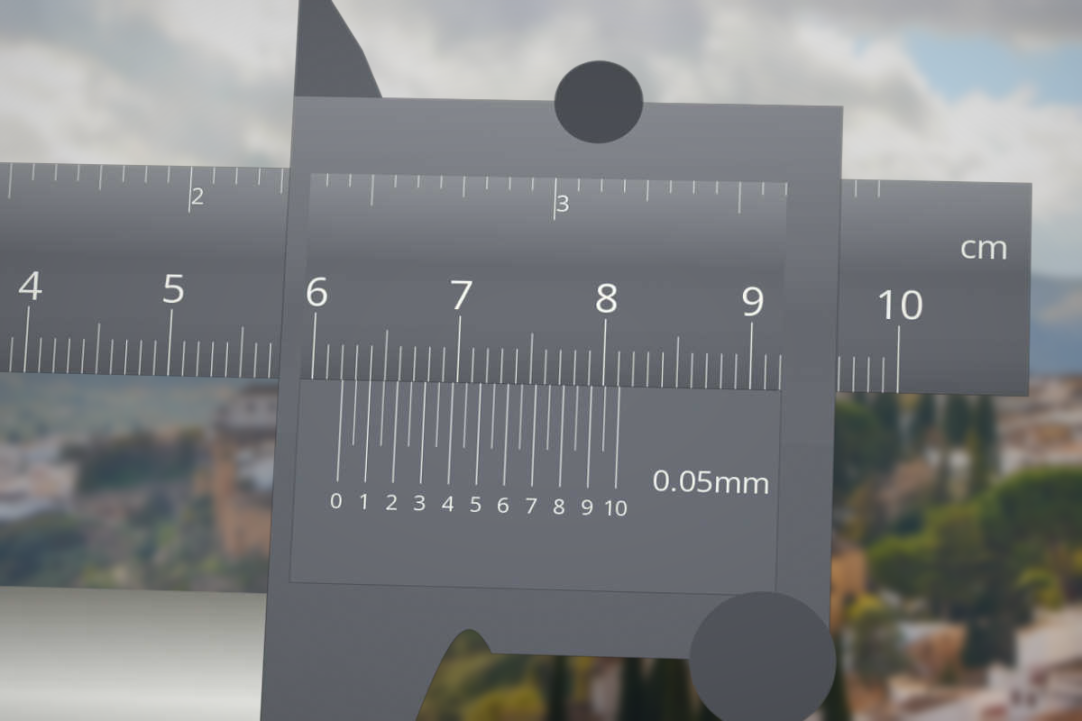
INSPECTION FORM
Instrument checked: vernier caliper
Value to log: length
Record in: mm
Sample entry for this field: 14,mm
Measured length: 62.1,mm
